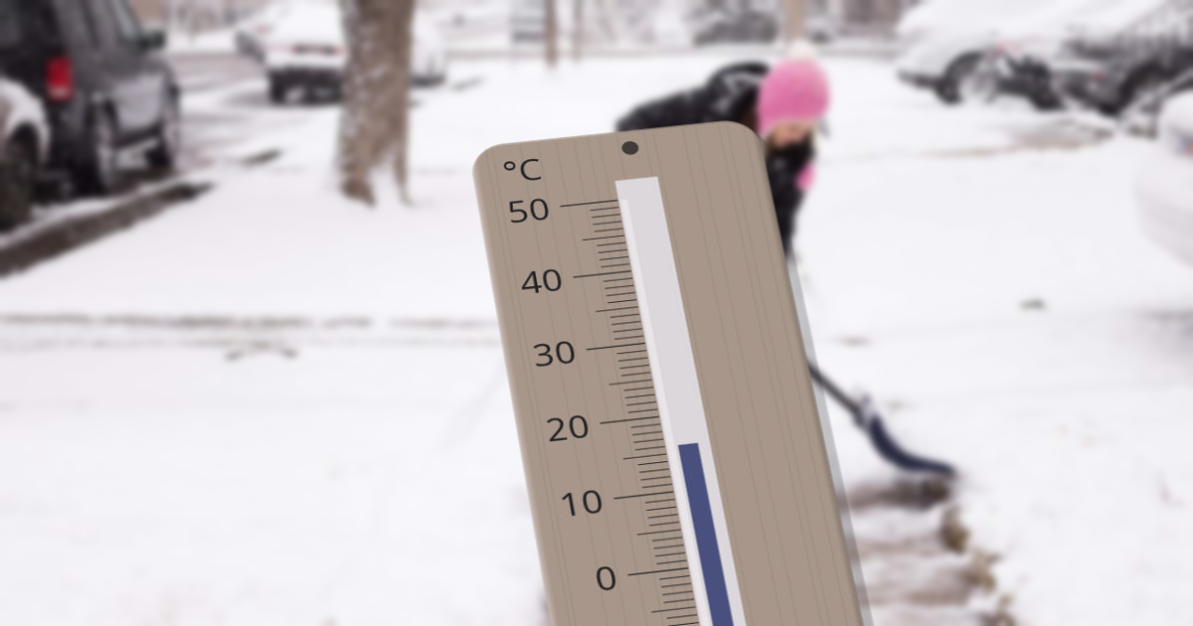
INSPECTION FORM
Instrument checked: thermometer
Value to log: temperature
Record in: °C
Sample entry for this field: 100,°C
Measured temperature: 16,°C
